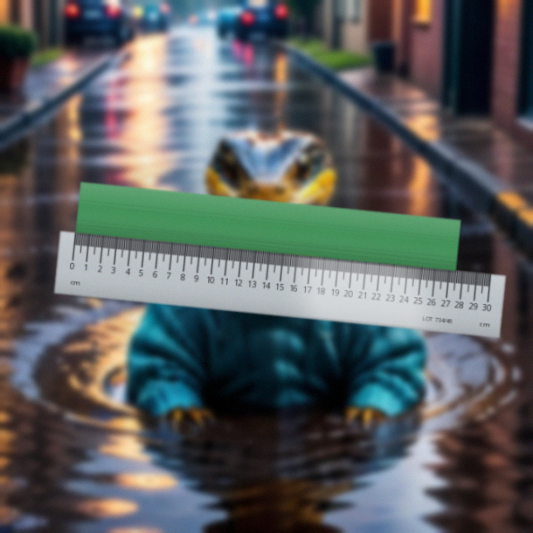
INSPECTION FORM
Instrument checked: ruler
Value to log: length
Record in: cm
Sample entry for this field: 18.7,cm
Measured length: 27.5,cm
